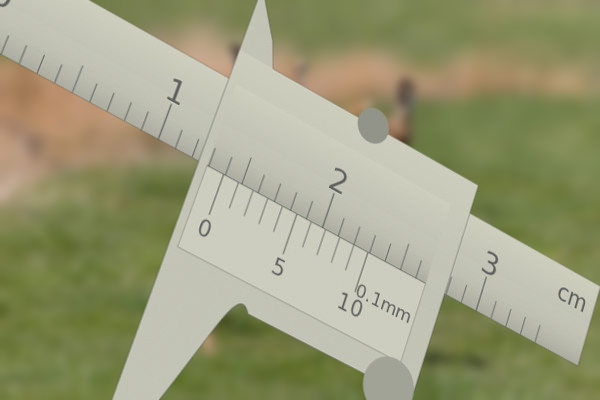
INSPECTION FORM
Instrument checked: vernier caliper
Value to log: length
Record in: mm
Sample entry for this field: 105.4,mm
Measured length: 13.9,mm
